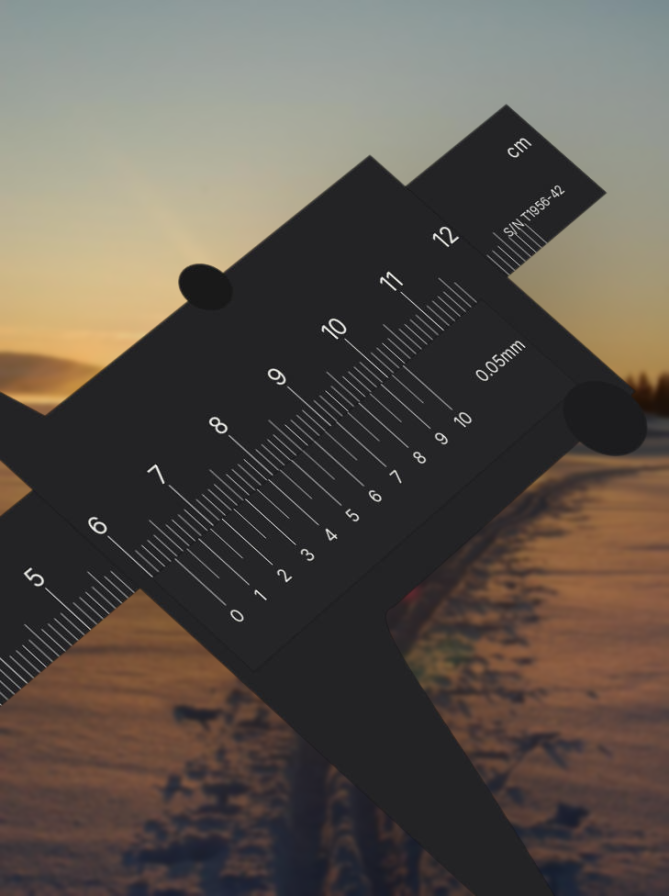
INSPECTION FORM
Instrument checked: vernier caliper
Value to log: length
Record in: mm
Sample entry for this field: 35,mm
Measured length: 63.6,mm
